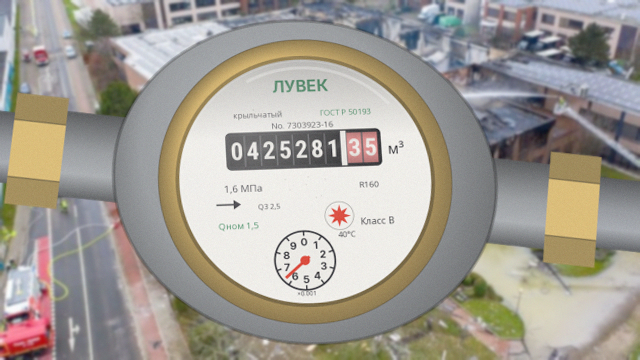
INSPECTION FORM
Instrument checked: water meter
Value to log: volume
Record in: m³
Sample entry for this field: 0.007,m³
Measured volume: 425281.356,m³
